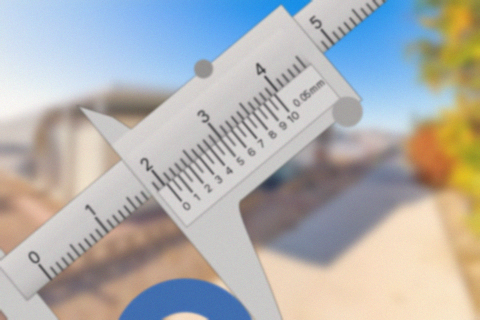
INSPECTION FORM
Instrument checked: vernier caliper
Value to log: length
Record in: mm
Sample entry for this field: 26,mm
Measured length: 20.4,mm
